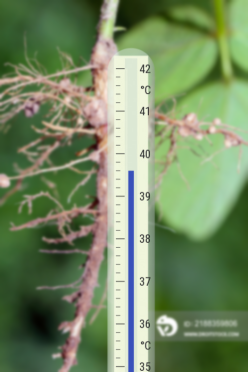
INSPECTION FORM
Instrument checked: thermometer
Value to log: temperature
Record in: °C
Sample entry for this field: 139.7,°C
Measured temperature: 39.6,°C
